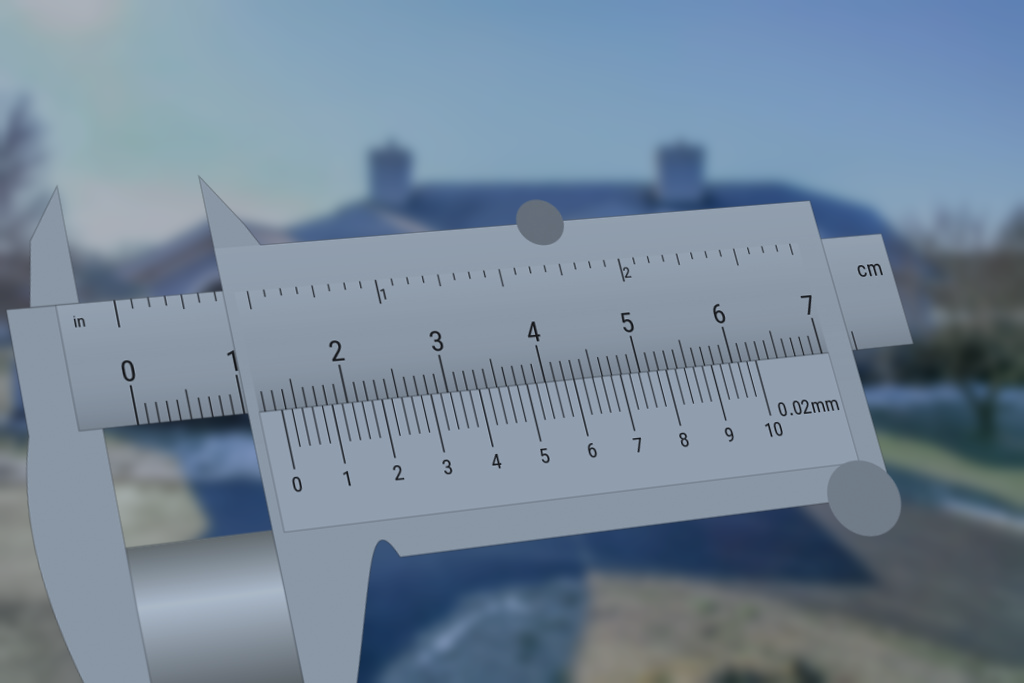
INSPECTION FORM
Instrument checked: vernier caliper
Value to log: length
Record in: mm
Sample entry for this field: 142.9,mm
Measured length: 13.6,mm
